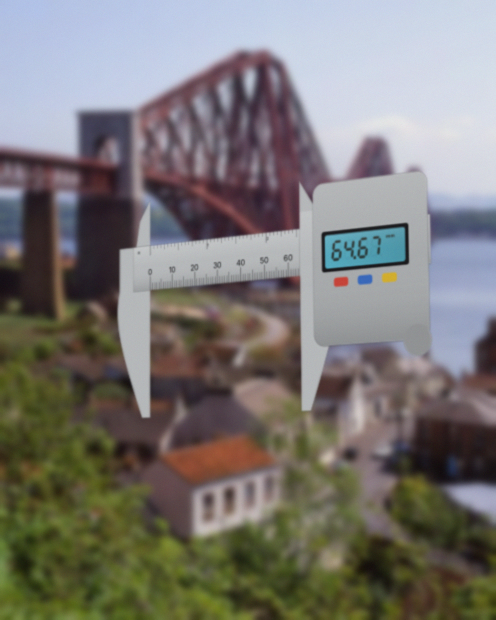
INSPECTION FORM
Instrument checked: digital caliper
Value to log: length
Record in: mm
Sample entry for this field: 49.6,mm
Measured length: 64.67,mm
